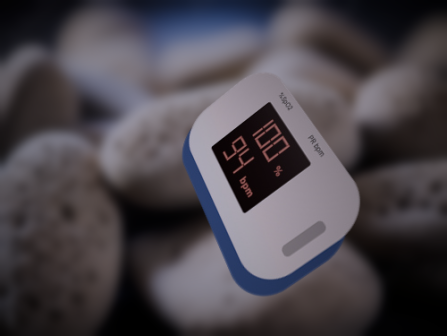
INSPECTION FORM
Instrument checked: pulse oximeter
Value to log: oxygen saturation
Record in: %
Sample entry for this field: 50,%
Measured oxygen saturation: 100,%
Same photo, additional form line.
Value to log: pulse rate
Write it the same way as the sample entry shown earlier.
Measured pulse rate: 94,bpm
